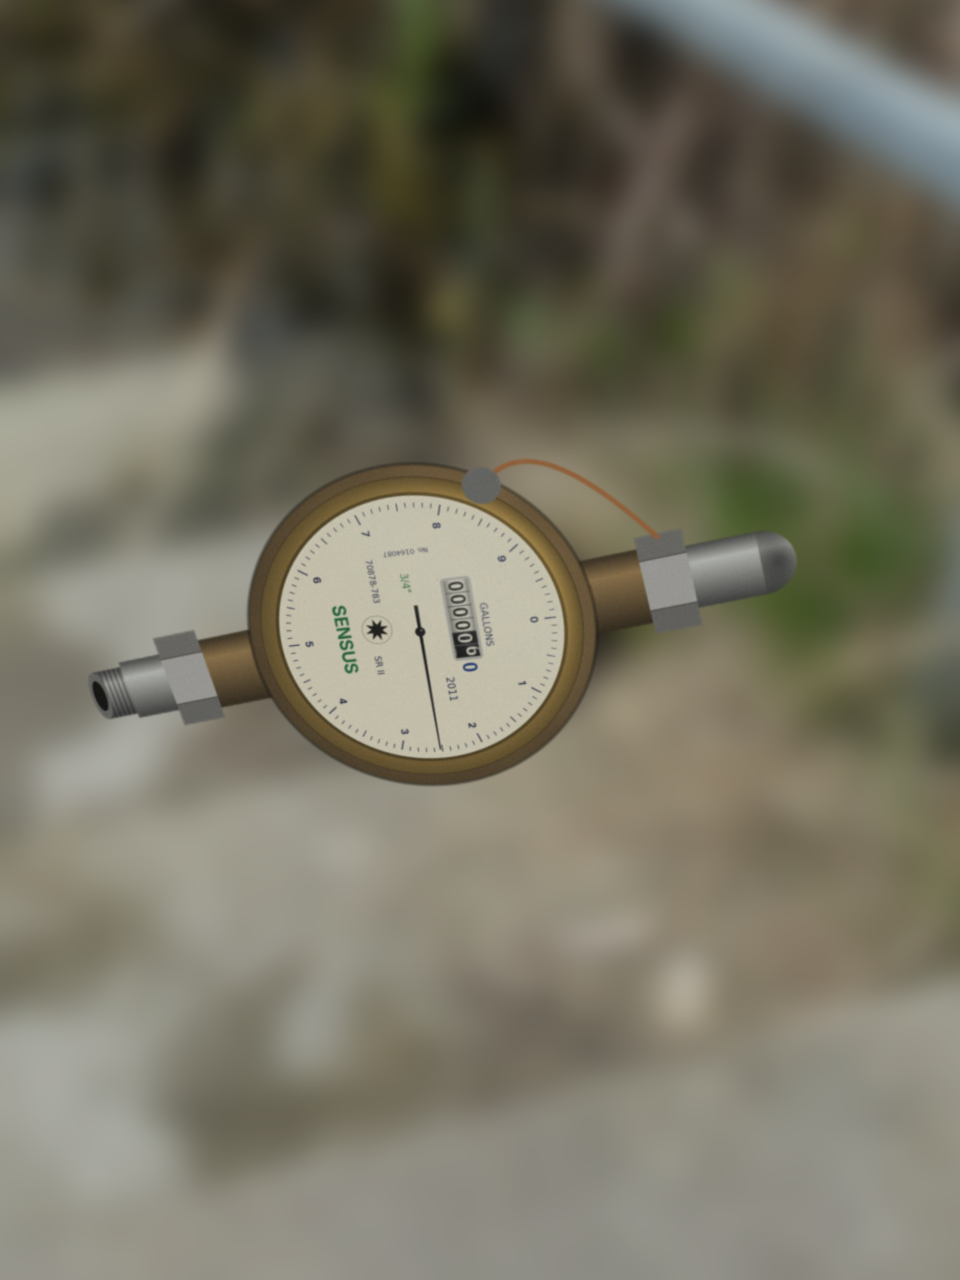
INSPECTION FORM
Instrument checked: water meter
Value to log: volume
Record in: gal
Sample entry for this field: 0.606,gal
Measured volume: 62.5,gal
